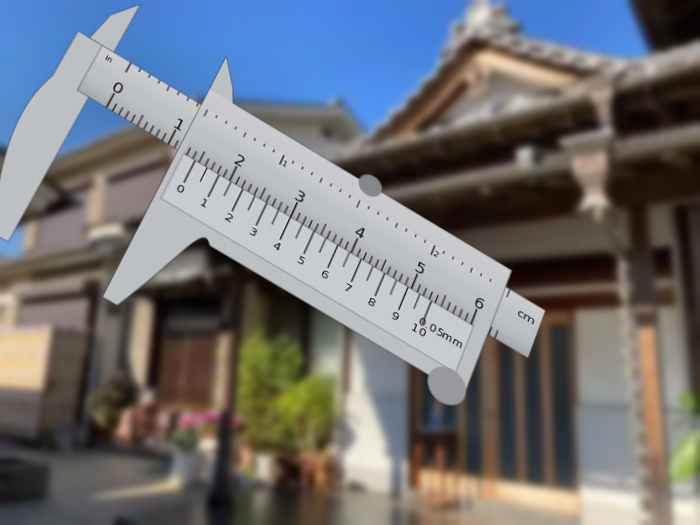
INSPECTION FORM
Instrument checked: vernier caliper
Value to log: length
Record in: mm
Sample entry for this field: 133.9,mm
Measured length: 14.4,mm
